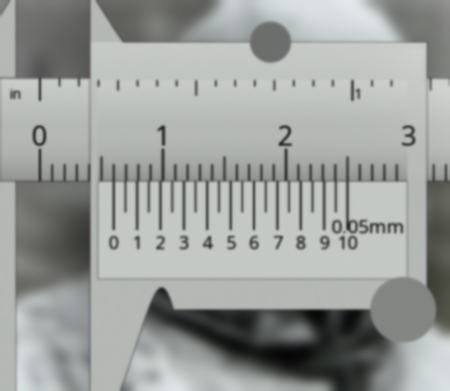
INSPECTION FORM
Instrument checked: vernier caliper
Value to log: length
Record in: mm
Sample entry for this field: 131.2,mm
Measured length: 6.0,mm
